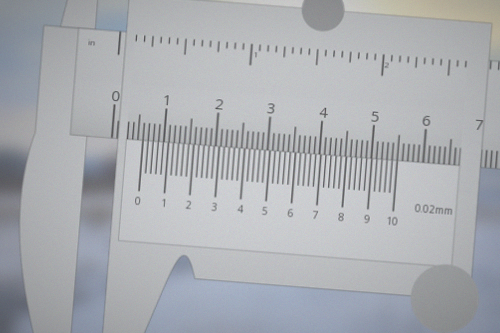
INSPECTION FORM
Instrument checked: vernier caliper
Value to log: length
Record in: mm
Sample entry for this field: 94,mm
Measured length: 6.0,mm
